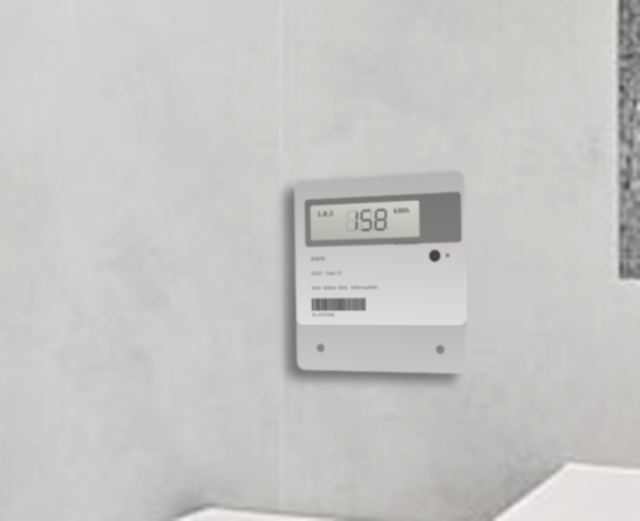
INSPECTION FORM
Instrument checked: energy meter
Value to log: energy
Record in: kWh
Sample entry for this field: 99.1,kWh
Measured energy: 158,kWh
